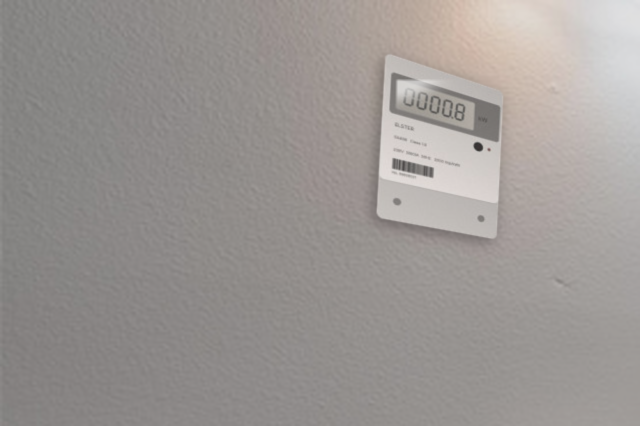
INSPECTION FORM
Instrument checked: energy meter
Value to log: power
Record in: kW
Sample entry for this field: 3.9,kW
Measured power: 0.8,kW
